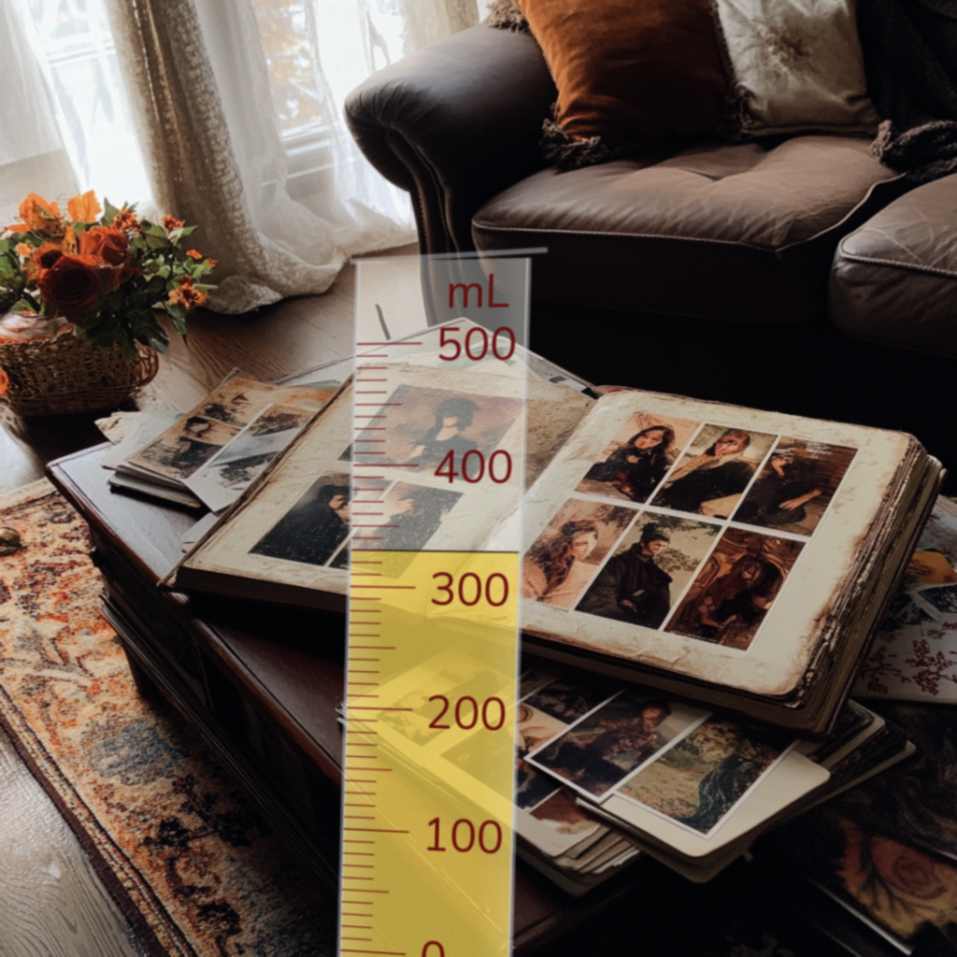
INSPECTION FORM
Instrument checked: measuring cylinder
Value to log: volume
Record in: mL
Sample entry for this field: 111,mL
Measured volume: 330,mL
